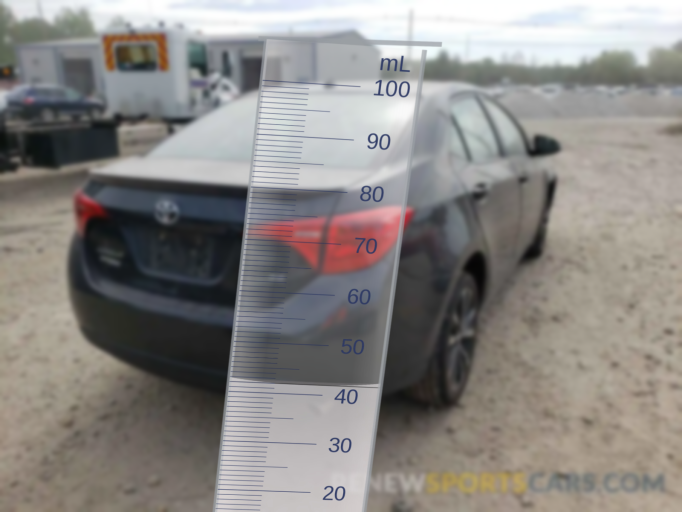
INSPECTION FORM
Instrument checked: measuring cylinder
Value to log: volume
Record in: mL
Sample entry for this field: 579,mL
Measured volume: 42,mL
